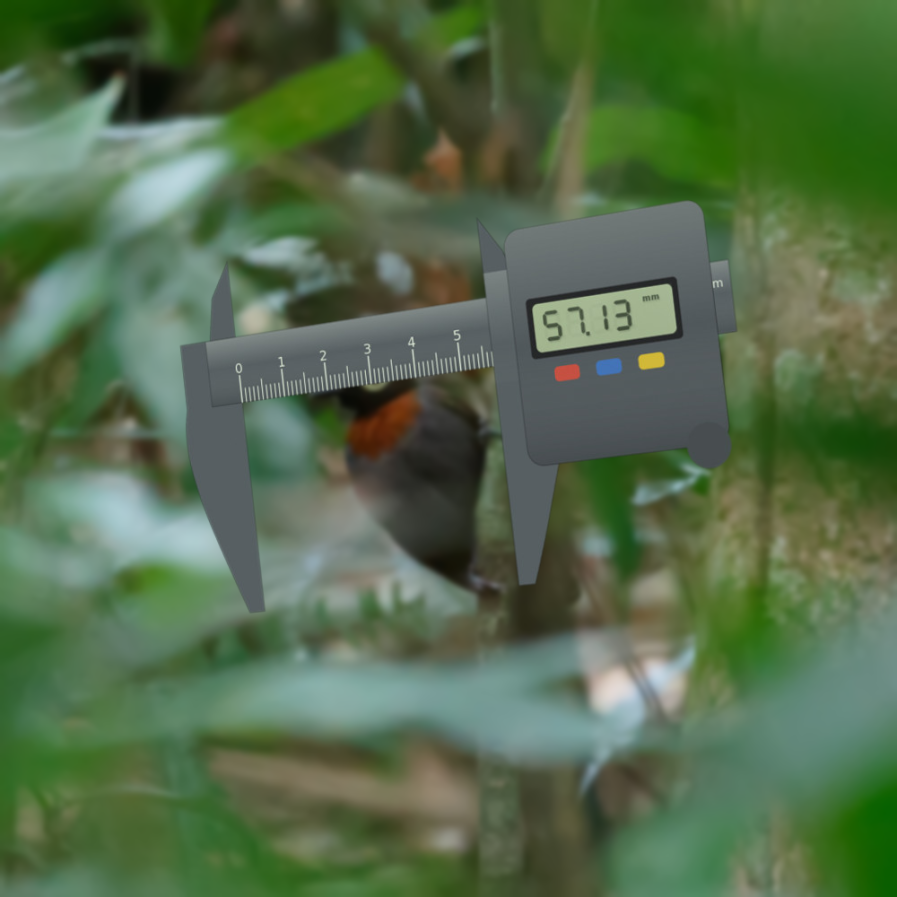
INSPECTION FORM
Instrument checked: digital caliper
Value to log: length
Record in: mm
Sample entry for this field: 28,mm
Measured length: 57.13,mm
